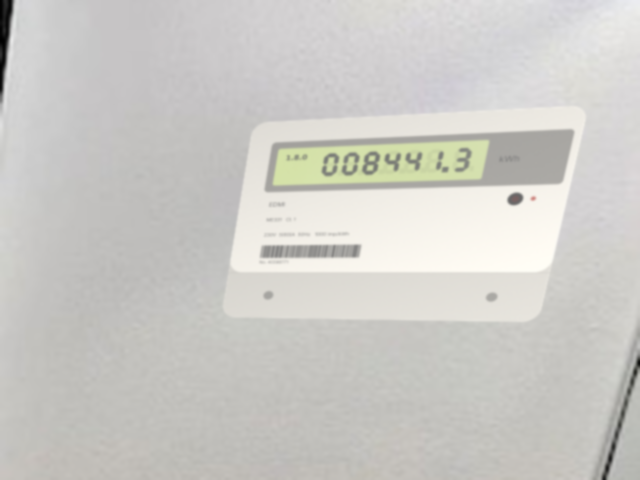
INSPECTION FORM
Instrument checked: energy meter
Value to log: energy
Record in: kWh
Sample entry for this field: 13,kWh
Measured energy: 8441.3,kWh
